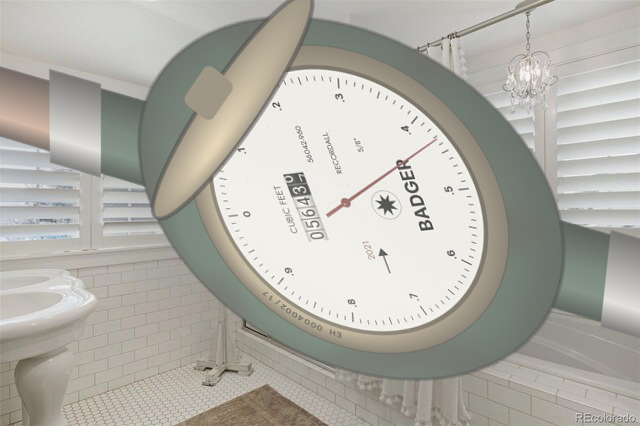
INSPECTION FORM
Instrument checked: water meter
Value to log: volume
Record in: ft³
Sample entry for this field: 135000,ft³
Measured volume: 56436.43,ft³
